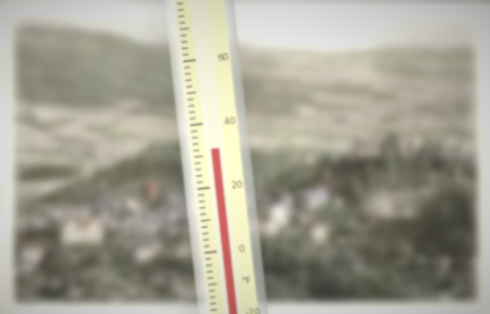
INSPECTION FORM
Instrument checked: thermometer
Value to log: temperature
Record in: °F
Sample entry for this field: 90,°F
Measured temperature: 32,°F
